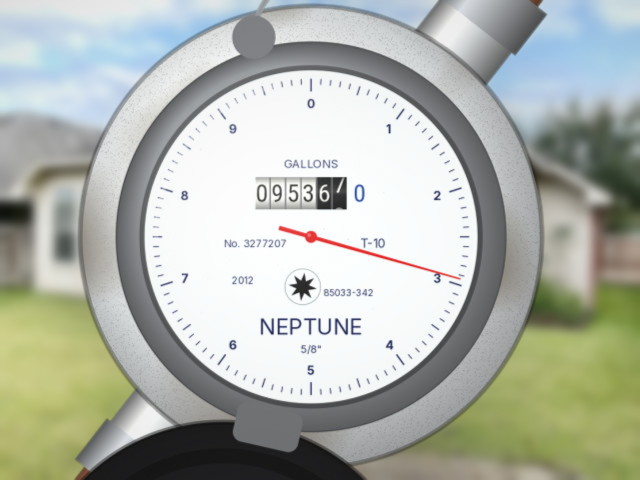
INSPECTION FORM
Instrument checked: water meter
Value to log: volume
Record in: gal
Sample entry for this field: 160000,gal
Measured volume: 953672.9,gal
